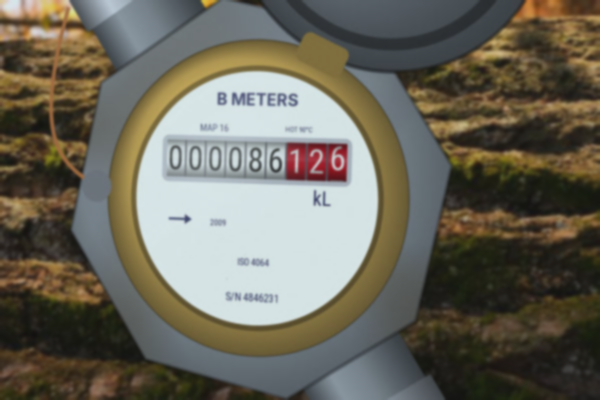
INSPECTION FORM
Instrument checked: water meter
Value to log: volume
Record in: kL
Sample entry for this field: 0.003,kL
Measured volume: 86.126,kL
